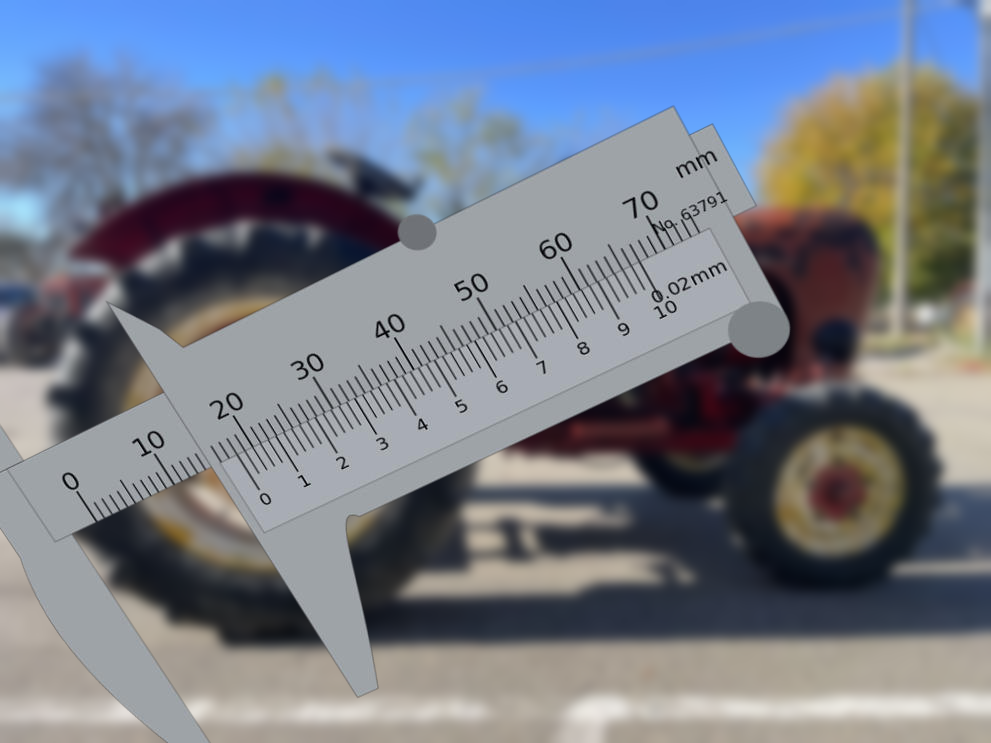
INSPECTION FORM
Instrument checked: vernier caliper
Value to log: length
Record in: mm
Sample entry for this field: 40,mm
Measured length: 18.0,mm
